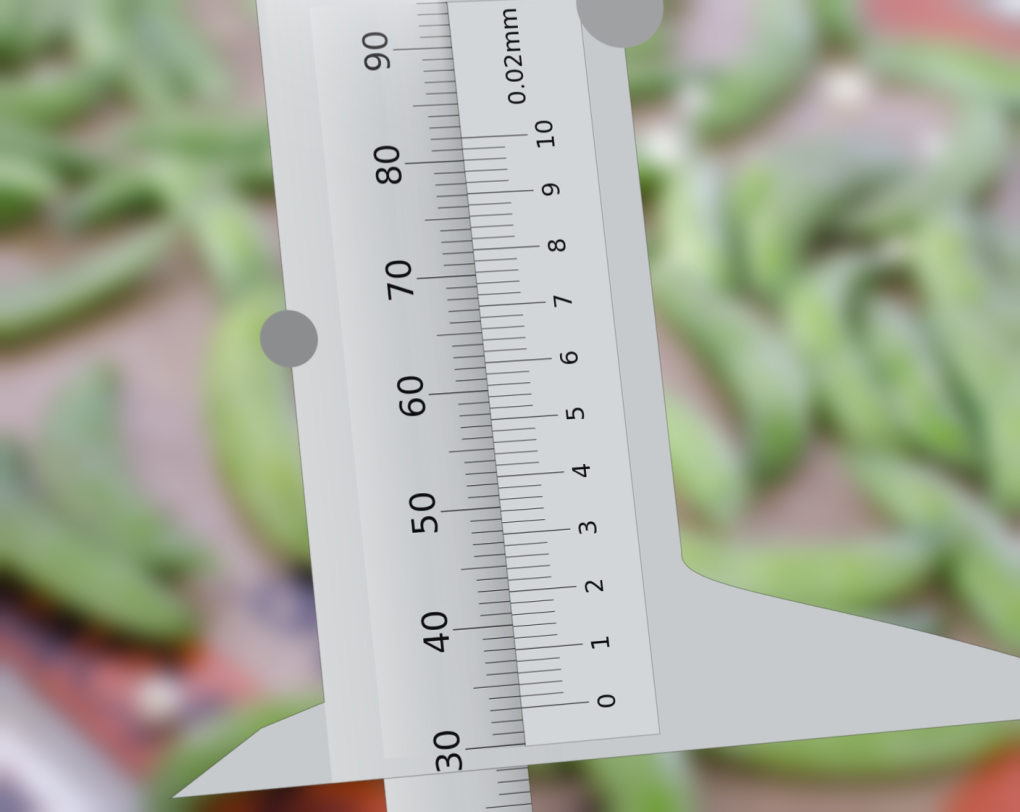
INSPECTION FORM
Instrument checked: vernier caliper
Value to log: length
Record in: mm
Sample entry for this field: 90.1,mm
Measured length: 33.0,mm
